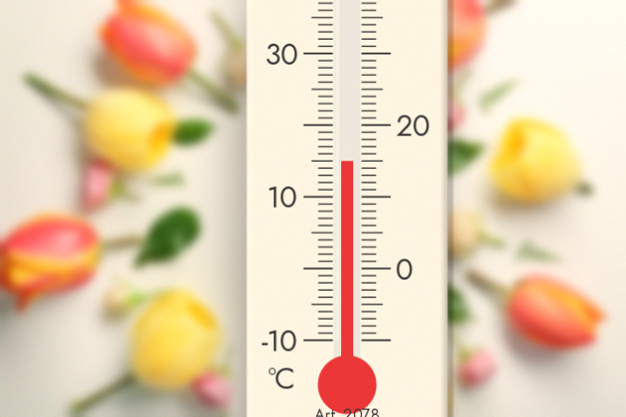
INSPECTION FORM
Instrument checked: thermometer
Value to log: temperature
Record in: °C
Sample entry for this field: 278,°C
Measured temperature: 15,°C
